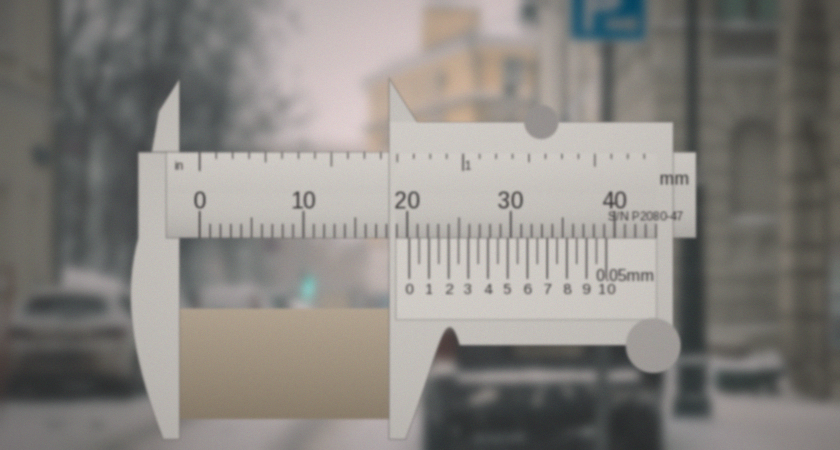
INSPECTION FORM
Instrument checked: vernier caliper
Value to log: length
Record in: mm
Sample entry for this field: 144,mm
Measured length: 20.2,mm
